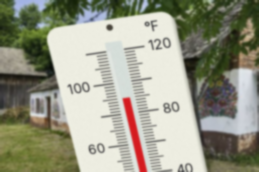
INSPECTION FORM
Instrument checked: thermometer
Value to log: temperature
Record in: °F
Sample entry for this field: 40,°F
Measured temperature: 90,°F
